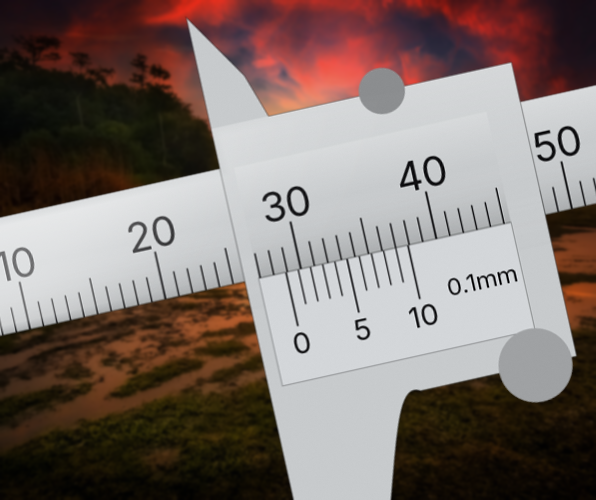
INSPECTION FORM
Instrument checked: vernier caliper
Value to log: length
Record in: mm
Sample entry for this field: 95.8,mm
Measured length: 28.9,mm
